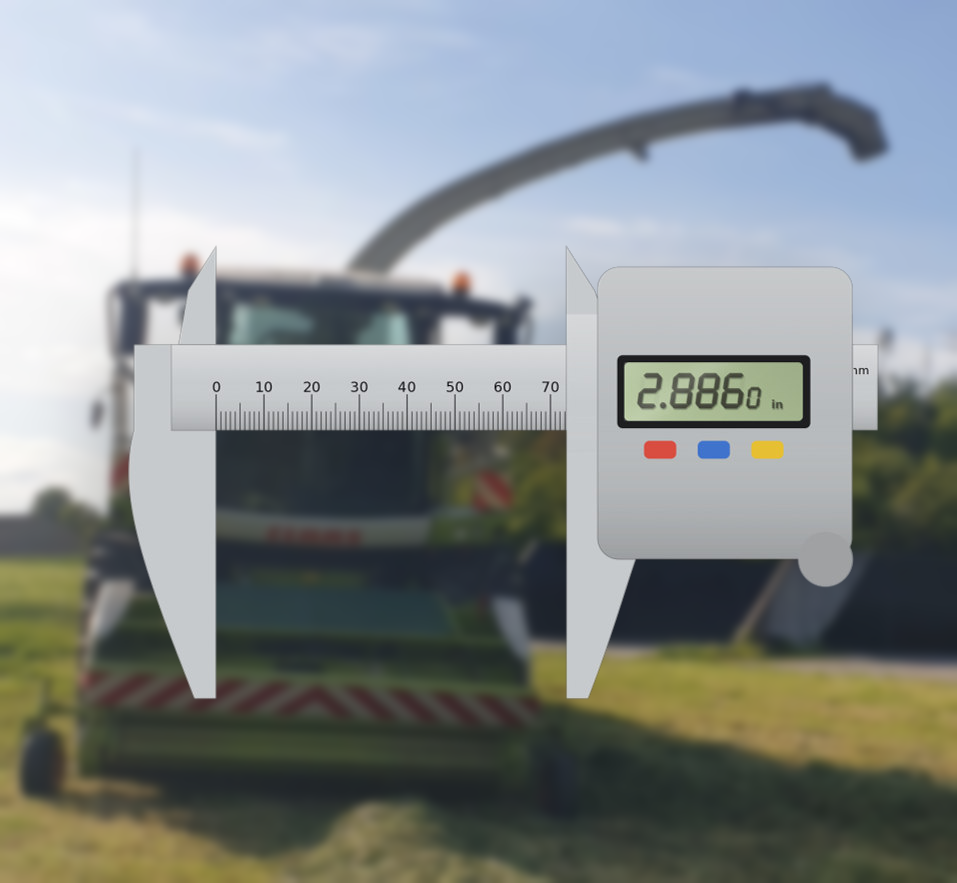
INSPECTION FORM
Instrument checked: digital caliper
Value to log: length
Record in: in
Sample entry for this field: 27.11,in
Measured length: 2.8860,in
